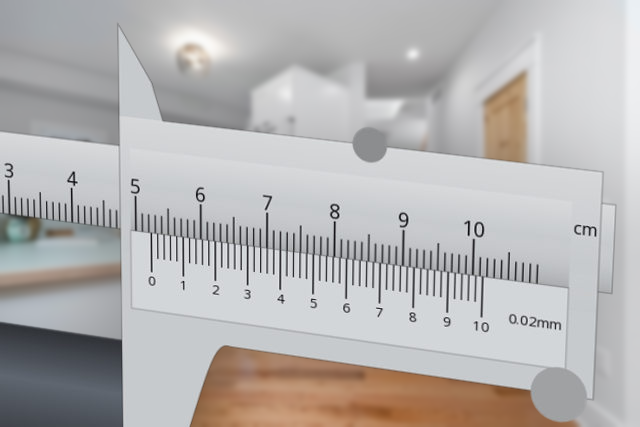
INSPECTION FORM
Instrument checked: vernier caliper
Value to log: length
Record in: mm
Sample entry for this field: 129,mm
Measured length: 52.4,mm
